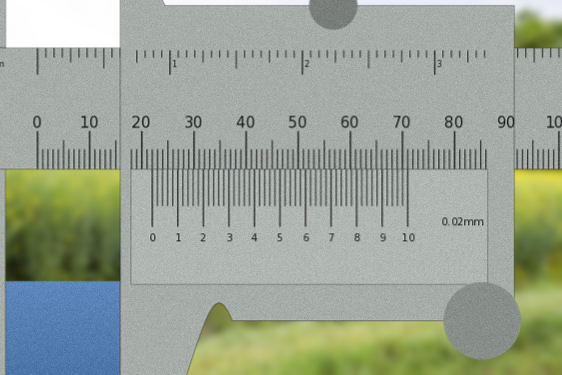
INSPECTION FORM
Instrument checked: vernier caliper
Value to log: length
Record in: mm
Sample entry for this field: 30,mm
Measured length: 22.0,mm
